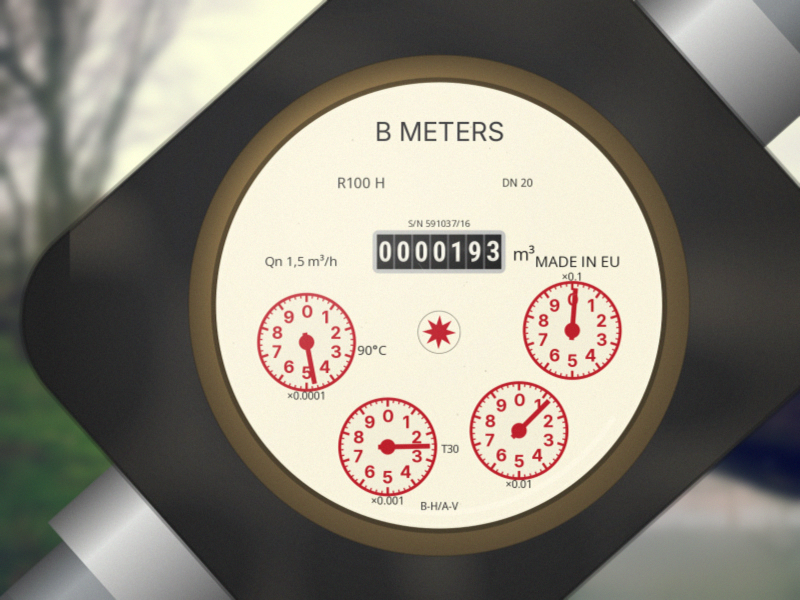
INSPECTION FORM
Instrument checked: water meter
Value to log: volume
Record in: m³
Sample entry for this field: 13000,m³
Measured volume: 193.0124,m³
